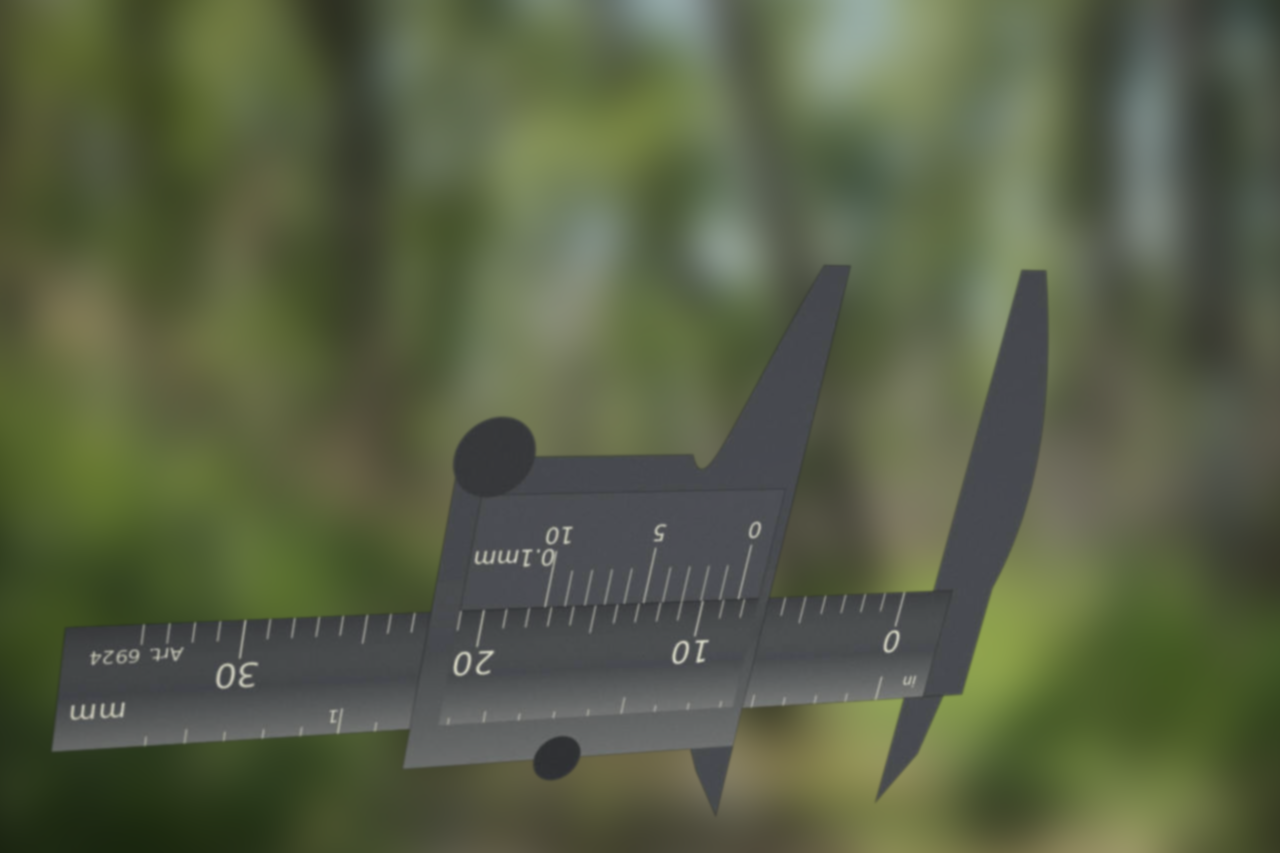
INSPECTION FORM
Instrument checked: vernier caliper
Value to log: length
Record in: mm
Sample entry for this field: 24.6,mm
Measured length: 8.3,mm
